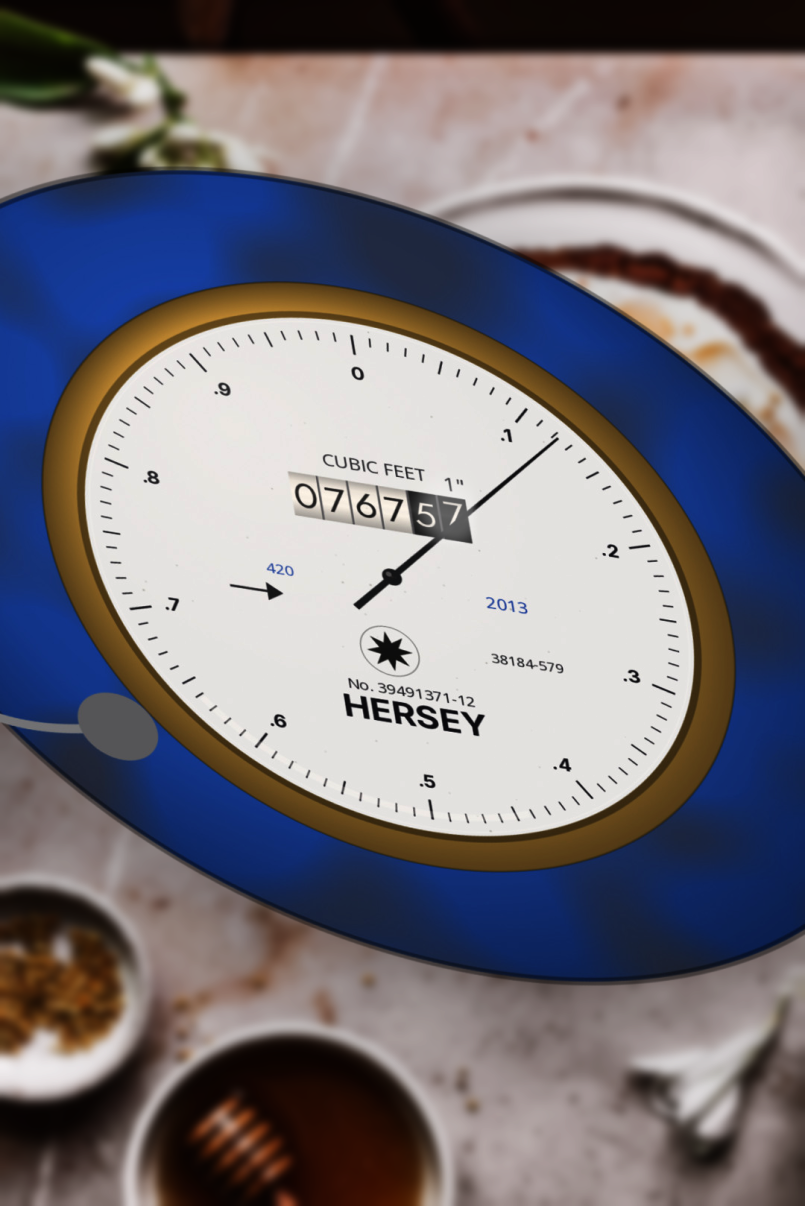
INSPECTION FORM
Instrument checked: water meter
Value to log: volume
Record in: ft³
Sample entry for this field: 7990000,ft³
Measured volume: 76757.12,ft³
